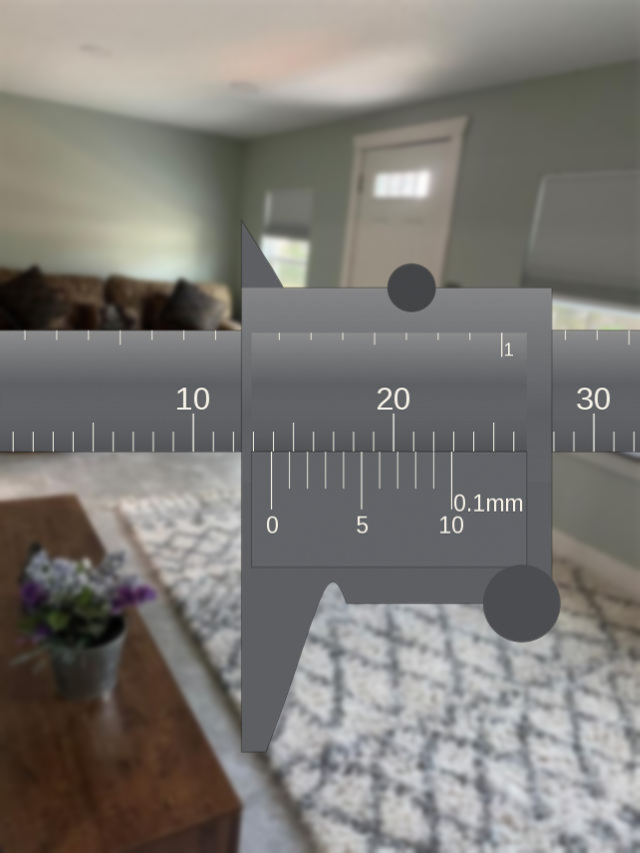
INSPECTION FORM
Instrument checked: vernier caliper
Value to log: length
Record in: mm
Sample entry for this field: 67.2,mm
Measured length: 13.9,mm
